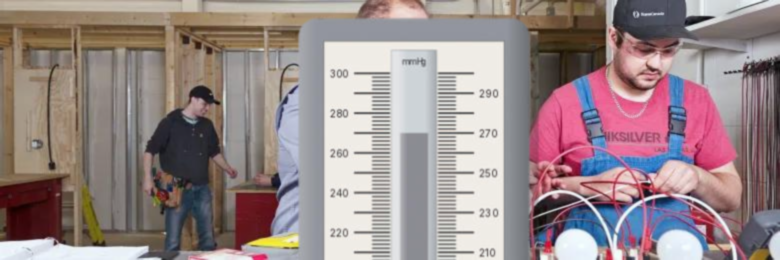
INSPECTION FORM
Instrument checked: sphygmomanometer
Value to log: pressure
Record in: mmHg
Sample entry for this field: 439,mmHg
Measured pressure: 270,mmHg
